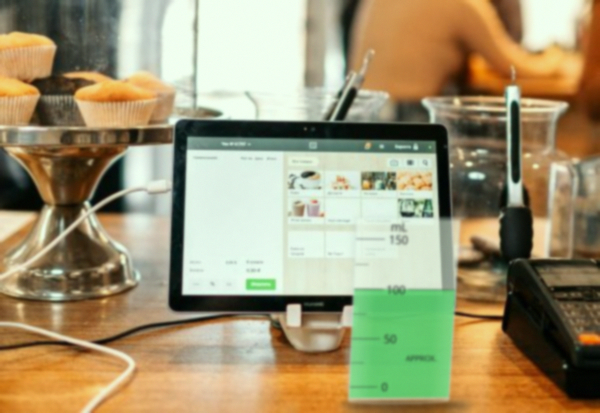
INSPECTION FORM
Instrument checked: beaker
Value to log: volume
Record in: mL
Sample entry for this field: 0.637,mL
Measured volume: 100,mL
